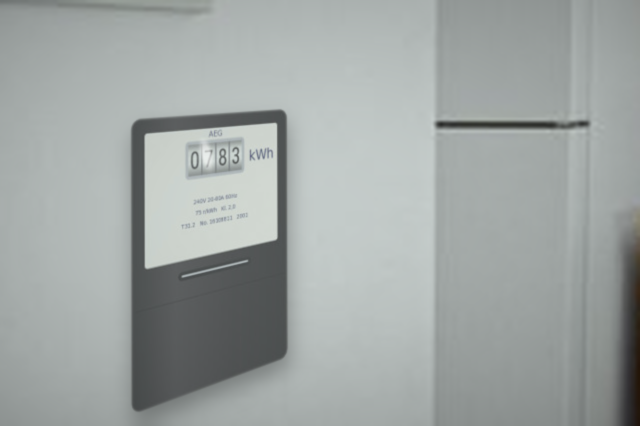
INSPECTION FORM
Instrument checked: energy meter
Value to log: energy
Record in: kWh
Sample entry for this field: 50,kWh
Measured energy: 783,kWh
